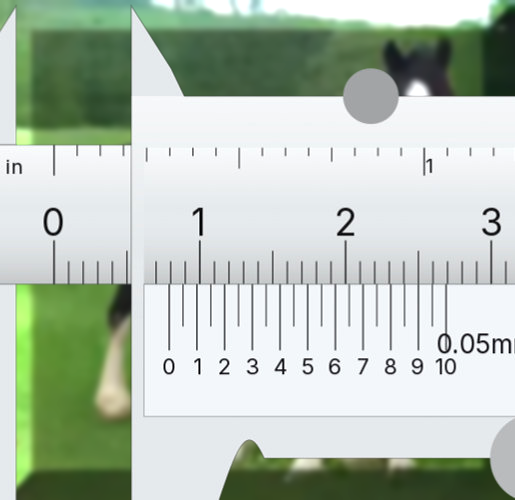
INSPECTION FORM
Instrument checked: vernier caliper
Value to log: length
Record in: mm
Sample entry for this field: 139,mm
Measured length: 7.9,mm
